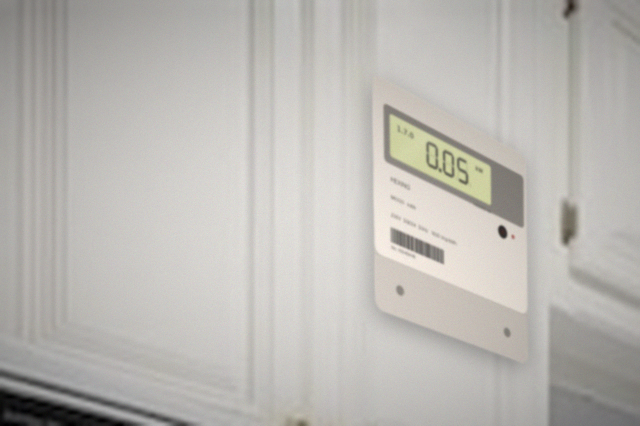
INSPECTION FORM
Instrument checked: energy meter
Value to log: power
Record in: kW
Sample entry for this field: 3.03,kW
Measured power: 0.05,kW
